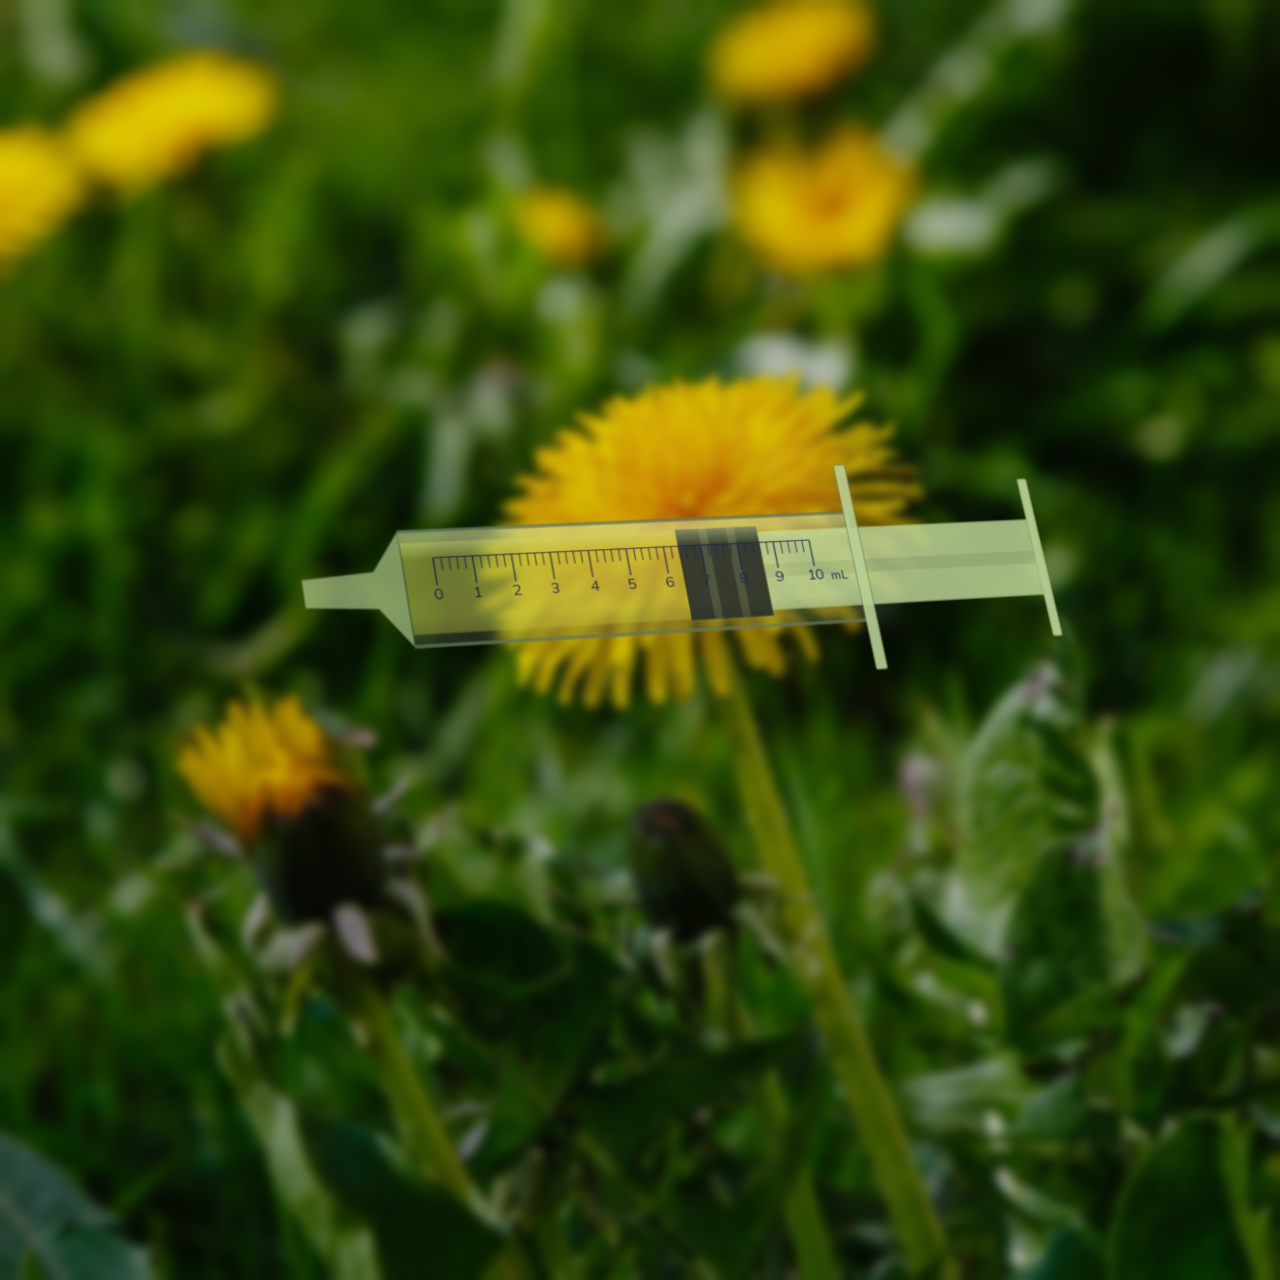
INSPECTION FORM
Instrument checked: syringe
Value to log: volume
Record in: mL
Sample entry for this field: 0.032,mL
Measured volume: 6.4,mL
